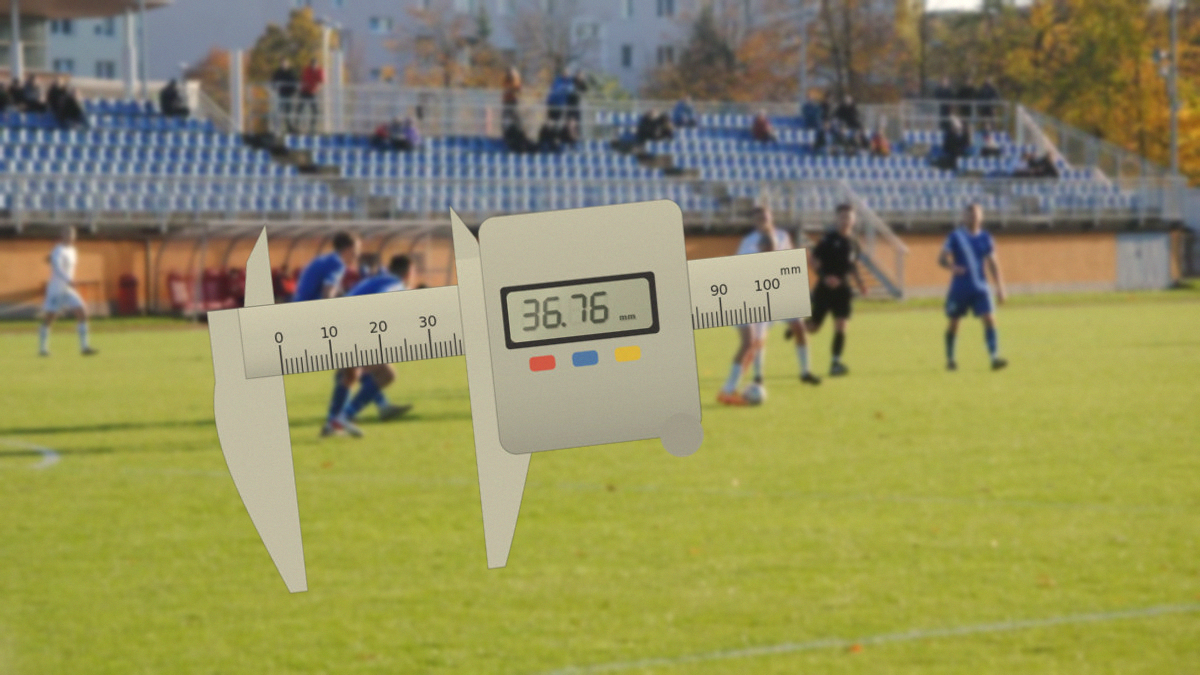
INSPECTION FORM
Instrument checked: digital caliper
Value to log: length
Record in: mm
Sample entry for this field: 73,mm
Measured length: 36.76,mm
